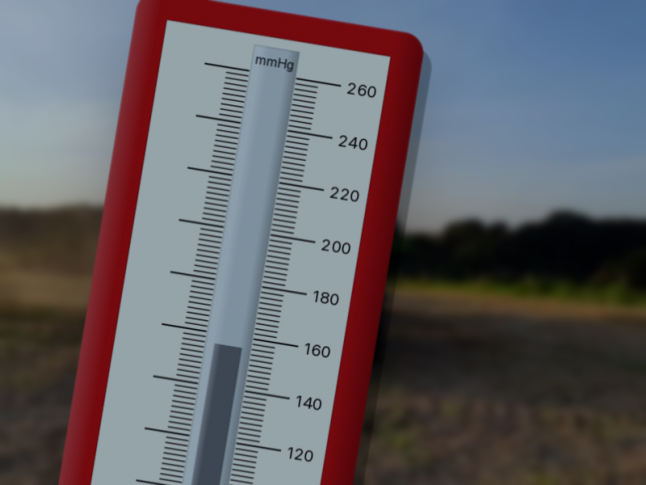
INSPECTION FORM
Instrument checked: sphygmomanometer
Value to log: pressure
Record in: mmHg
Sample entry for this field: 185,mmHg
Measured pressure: 156,mmHg
